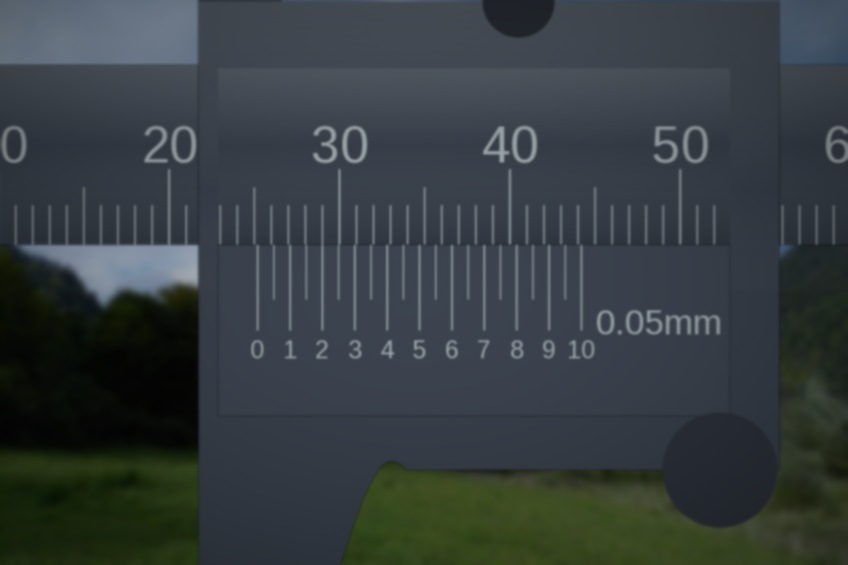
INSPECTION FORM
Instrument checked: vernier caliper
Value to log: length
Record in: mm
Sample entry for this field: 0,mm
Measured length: 25.2,mm
